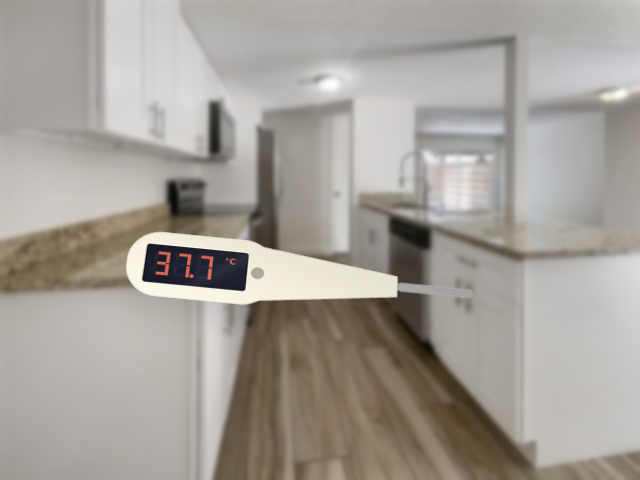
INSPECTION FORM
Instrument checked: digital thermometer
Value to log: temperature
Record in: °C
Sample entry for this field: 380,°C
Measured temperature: 37.7,°C
